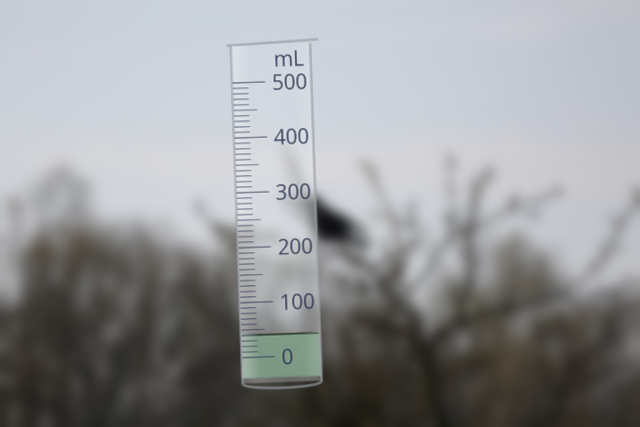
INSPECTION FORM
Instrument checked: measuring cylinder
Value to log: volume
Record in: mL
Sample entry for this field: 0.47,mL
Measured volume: 40,mL
